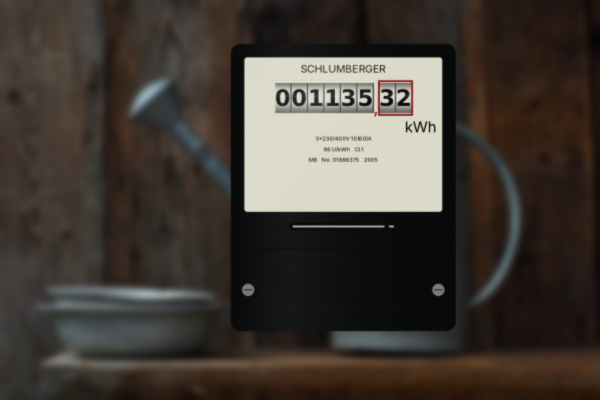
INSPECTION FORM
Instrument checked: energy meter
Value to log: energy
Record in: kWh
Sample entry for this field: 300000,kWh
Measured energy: 1135.32,kWh
